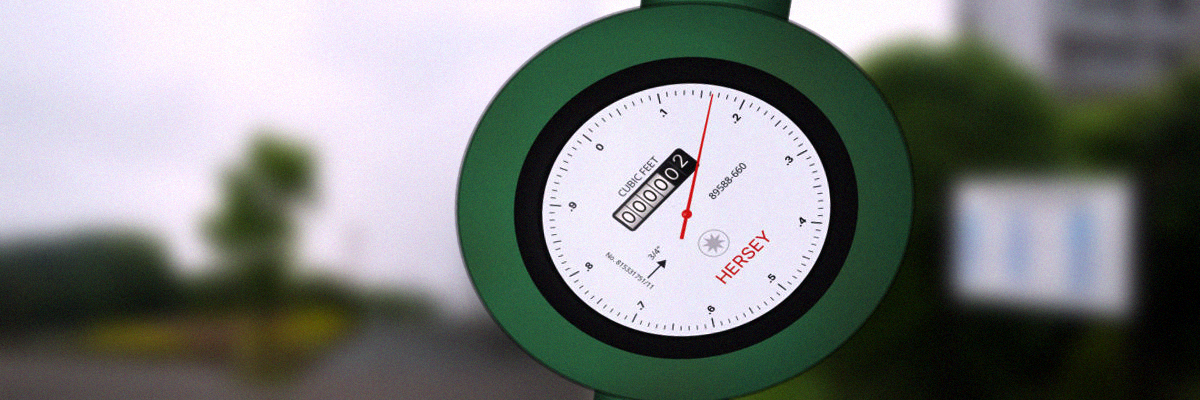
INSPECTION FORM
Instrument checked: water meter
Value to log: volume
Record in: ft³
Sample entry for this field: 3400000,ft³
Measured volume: 2.16,ft³
